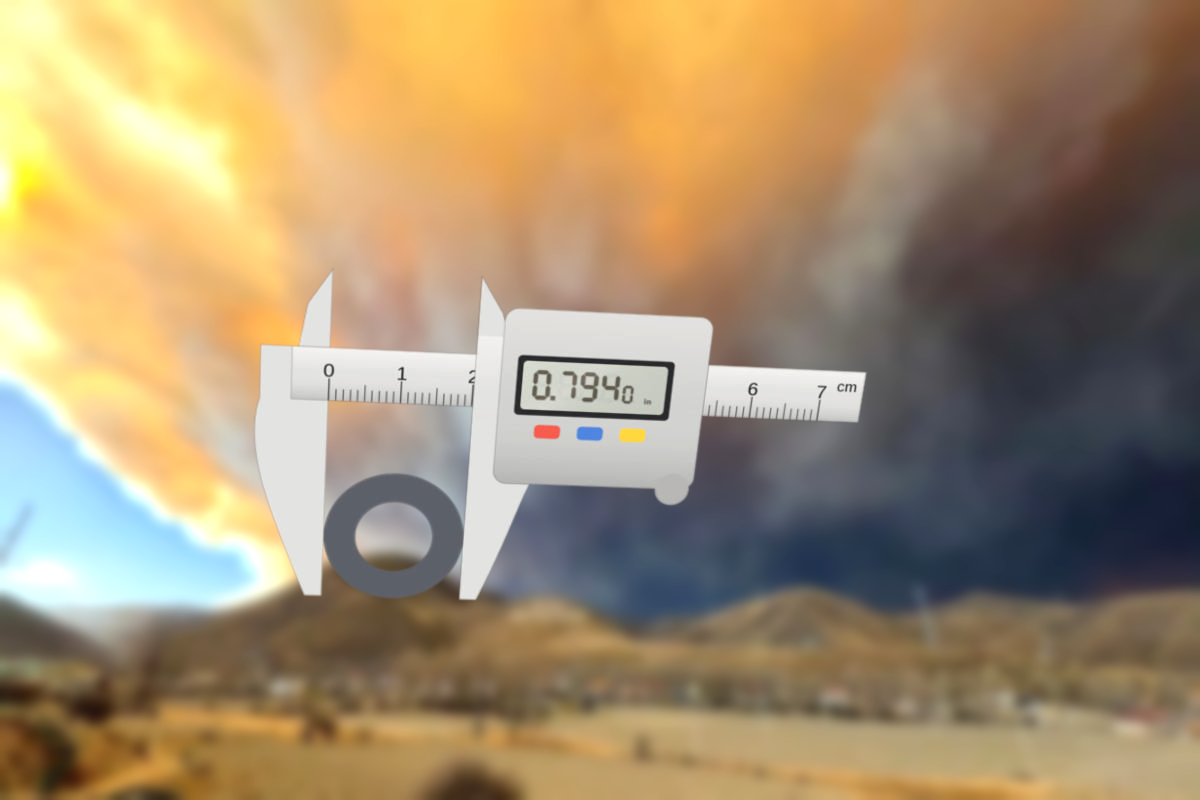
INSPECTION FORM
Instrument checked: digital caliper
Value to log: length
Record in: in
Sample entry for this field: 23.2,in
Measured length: 0.7940,in
